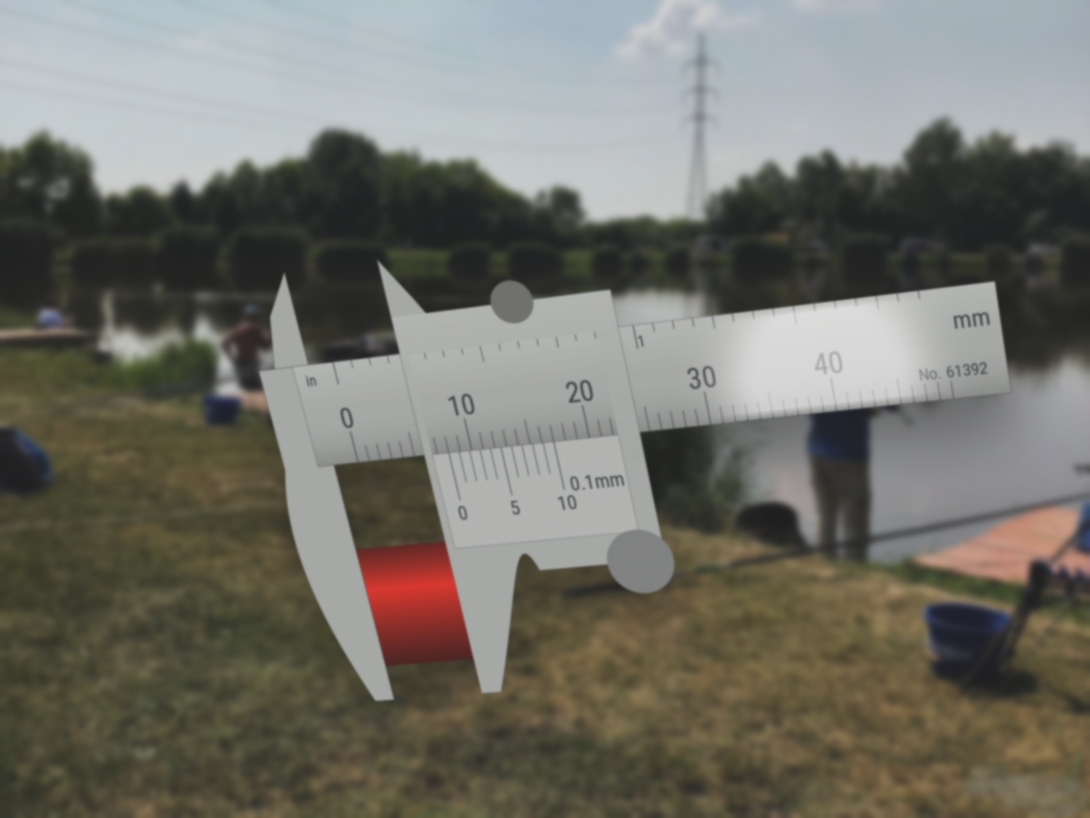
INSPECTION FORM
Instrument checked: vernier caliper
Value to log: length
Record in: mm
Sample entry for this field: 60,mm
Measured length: 8.0,mm
